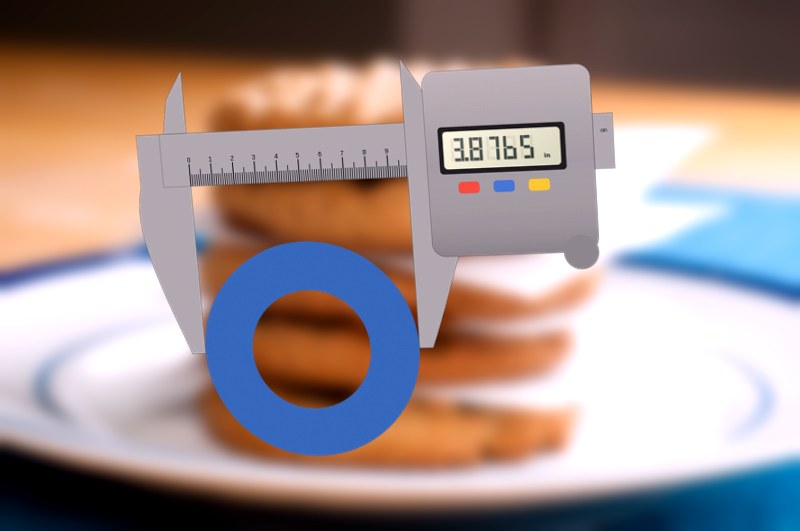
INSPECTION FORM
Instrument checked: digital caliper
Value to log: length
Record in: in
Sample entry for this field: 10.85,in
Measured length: 3.8765,in
